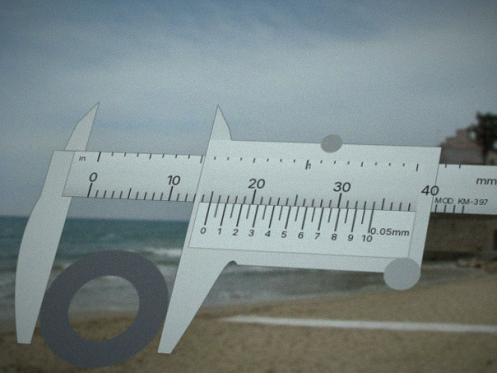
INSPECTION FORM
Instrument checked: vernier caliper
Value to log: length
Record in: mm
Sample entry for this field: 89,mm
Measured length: 15.0,mm
